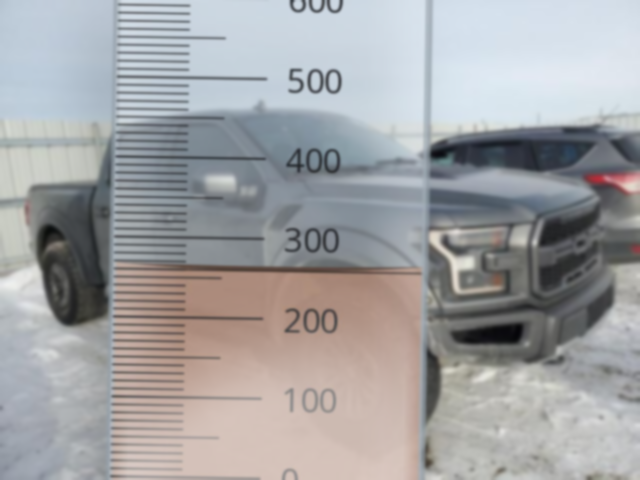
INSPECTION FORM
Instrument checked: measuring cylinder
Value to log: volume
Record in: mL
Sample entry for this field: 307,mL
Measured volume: 260,mL
